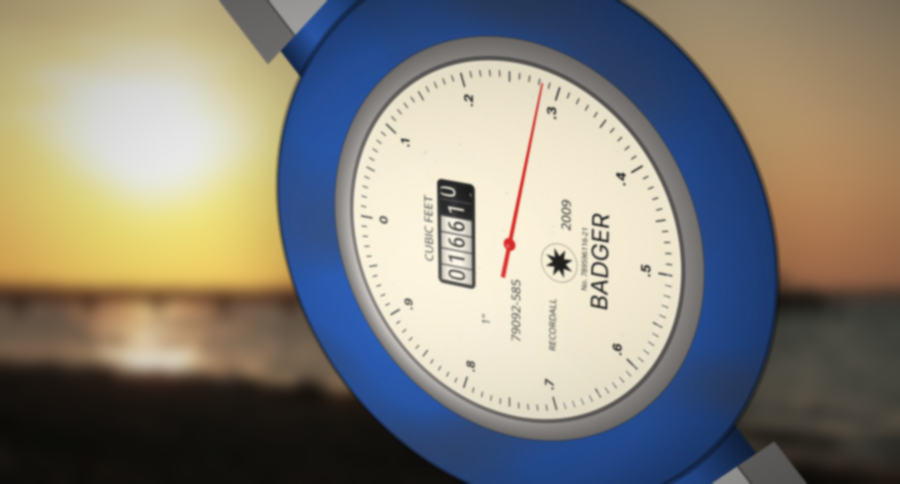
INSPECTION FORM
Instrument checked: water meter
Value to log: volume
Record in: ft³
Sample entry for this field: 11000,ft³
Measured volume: 16610.28,ft³
